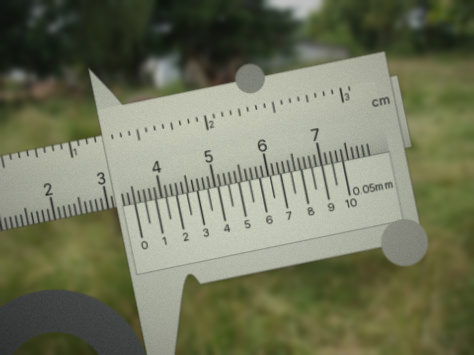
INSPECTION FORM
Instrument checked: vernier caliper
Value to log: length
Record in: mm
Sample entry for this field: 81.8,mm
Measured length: 35.0,mm
